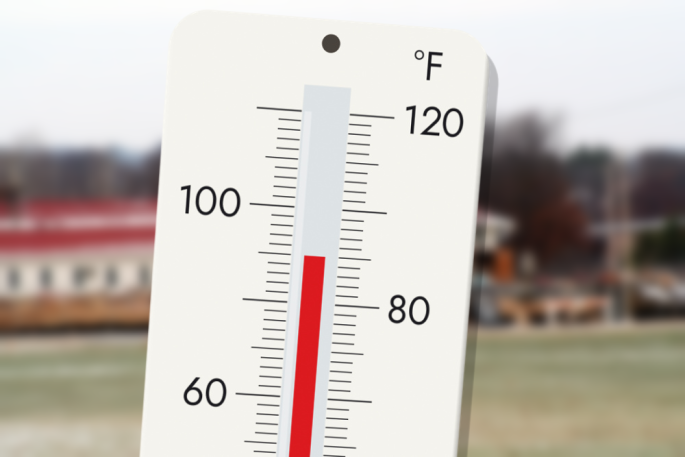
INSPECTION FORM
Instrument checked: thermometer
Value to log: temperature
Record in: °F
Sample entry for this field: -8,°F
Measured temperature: 90,°F
